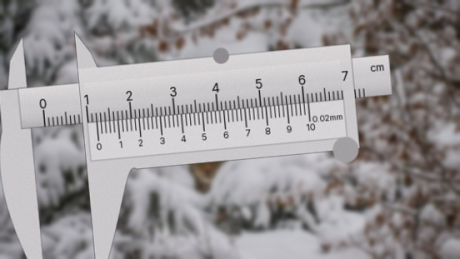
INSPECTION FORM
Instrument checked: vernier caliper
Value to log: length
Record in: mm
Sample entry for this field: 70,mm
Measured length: 12.0,mm
